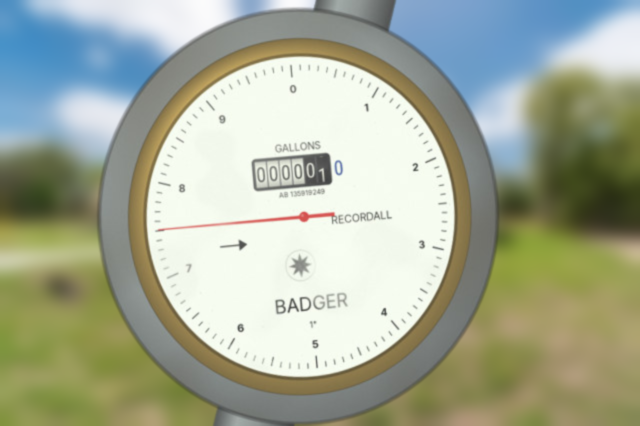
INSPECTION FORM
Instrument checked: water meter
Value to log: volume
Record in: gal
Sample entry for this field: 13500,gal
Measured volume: 7.5,gal
